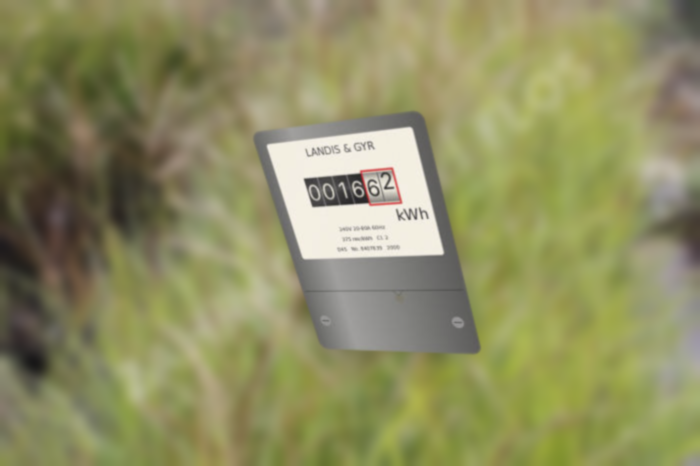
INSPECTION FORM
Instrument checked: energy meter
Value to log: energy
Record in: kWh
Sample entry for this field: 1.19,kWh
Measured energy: 16.62,kWh
